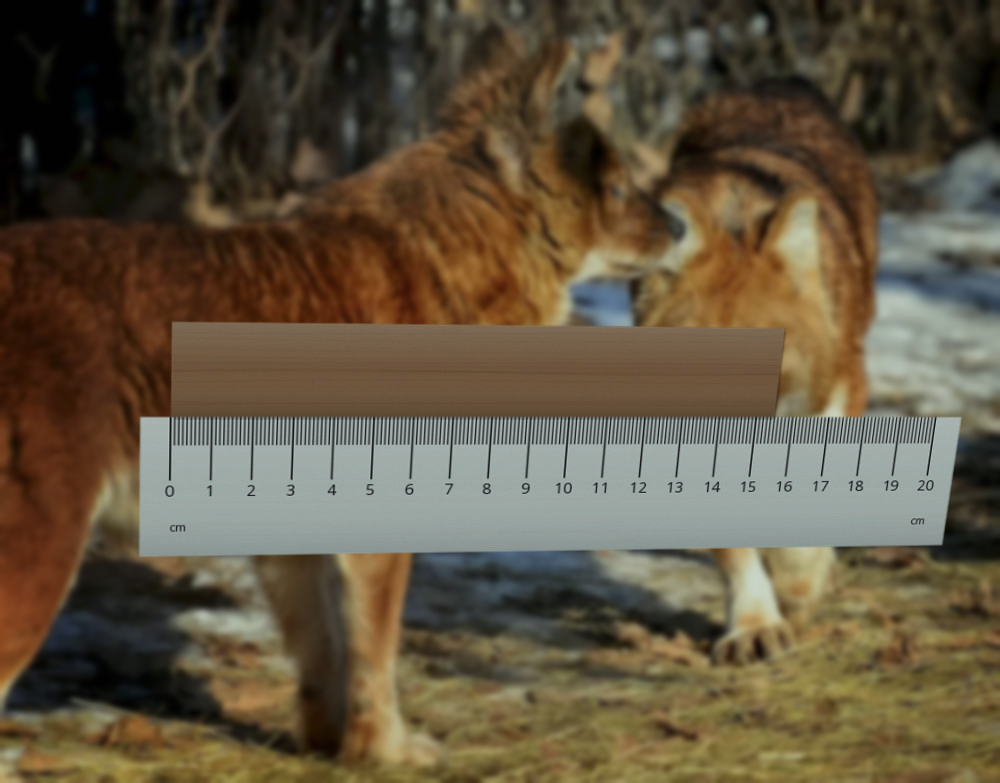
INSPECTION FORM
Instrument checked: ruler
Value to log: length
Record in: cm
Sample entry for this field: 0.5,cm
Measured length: 15.5,cm
